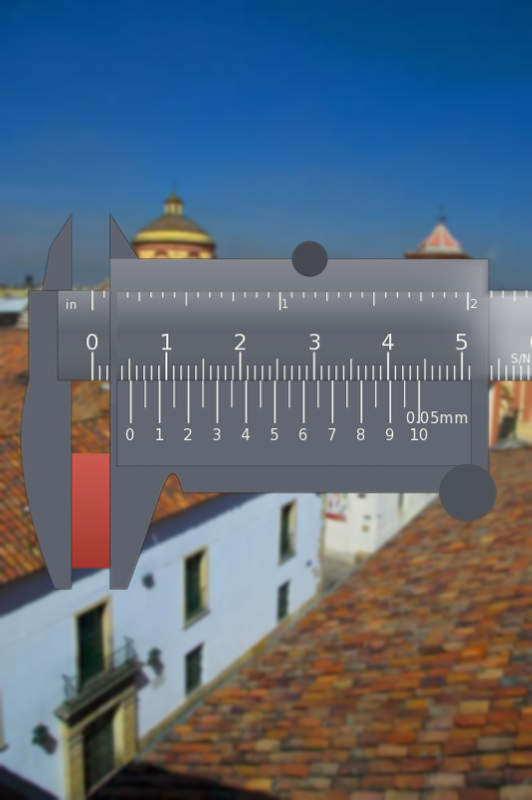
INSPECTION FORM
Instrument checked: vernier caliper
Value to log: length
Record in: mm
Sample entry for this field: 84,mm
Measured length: 5.2,mm
